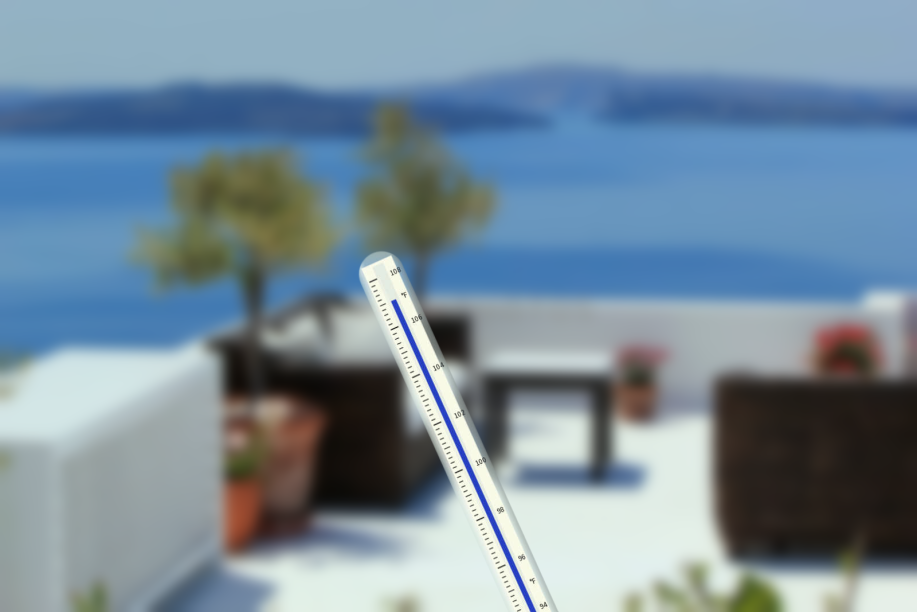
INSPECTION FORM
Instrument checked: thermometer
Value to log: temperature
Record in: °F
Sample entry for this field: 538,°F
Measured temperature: 107,°F
